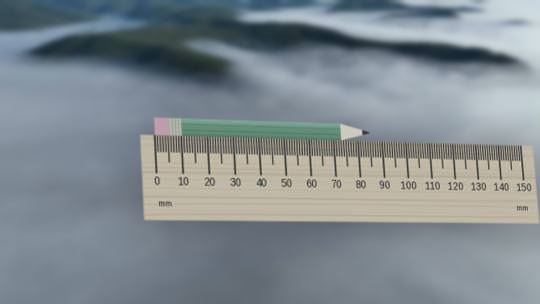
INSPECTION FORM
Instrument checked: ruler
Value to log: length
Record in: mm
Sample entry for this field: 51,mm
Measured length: 85,mm
